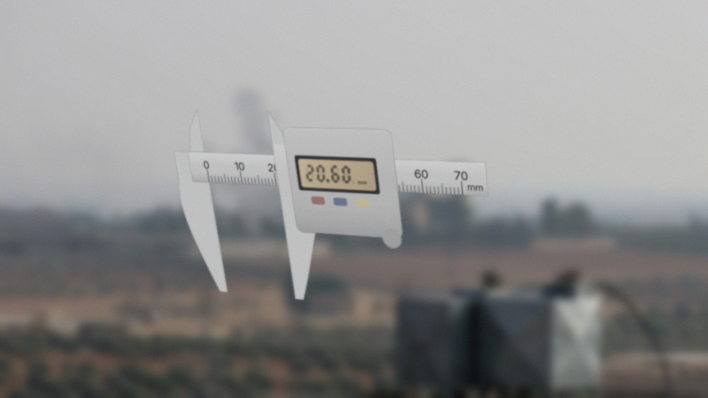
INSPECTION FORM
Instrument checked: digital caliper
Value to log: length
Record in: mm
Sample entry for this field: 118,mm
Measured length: 20.60,mm
